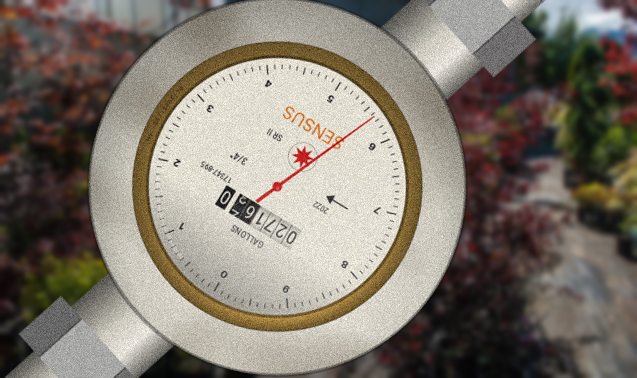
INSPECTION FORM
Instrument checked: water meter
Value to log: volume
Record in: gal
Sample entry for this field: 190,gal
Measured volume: 271625.6,gal
